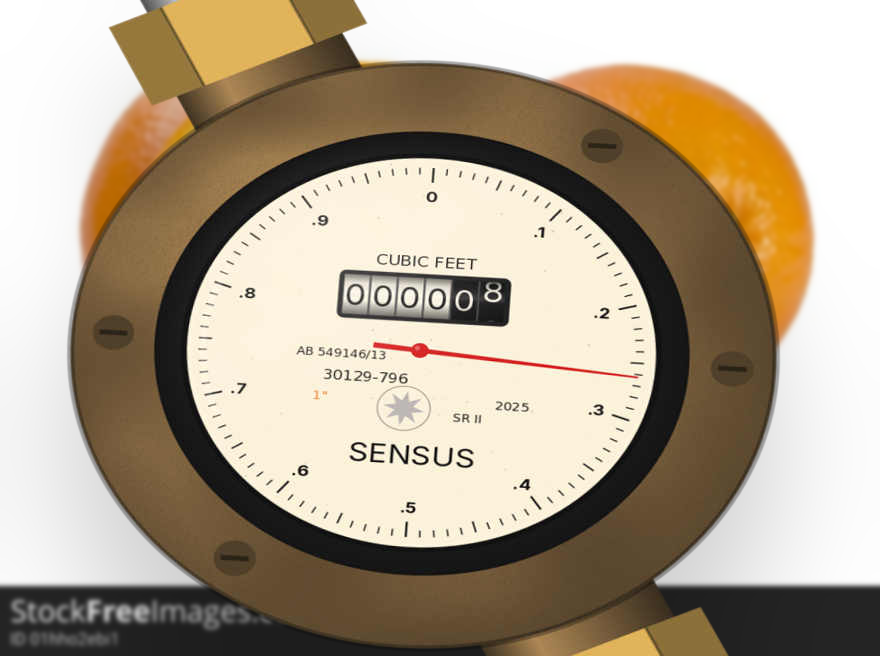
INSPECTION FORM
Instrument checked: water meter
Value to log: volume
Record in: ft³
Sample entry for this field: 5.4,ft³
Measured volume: 8.26,ft³
